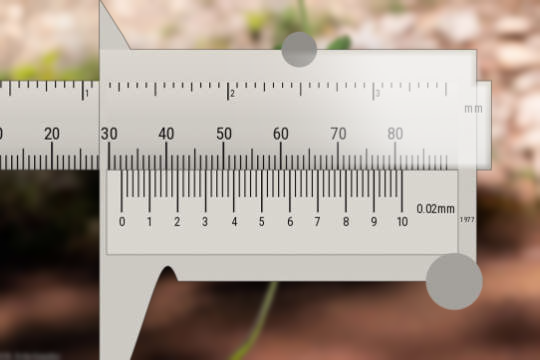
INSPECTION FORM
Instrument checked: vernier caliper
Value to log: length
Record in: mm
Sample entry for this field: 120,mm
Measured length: 32.2,mm
